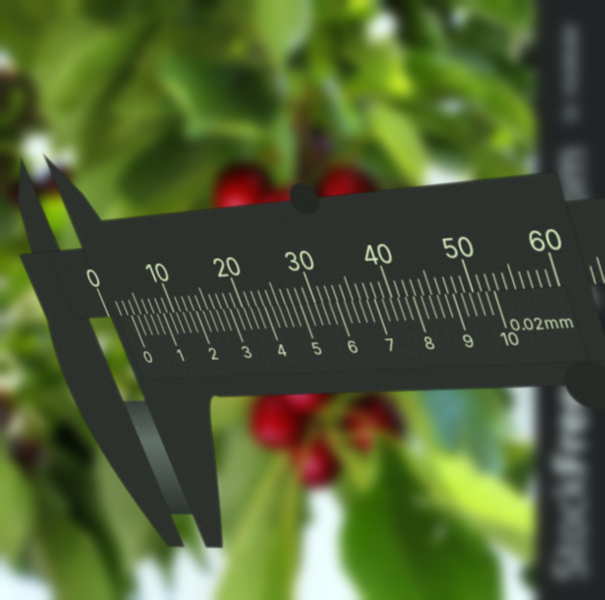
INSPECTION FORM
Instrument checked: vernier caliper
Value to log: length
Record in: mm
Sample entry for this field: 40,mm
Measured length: 3.5,mm
